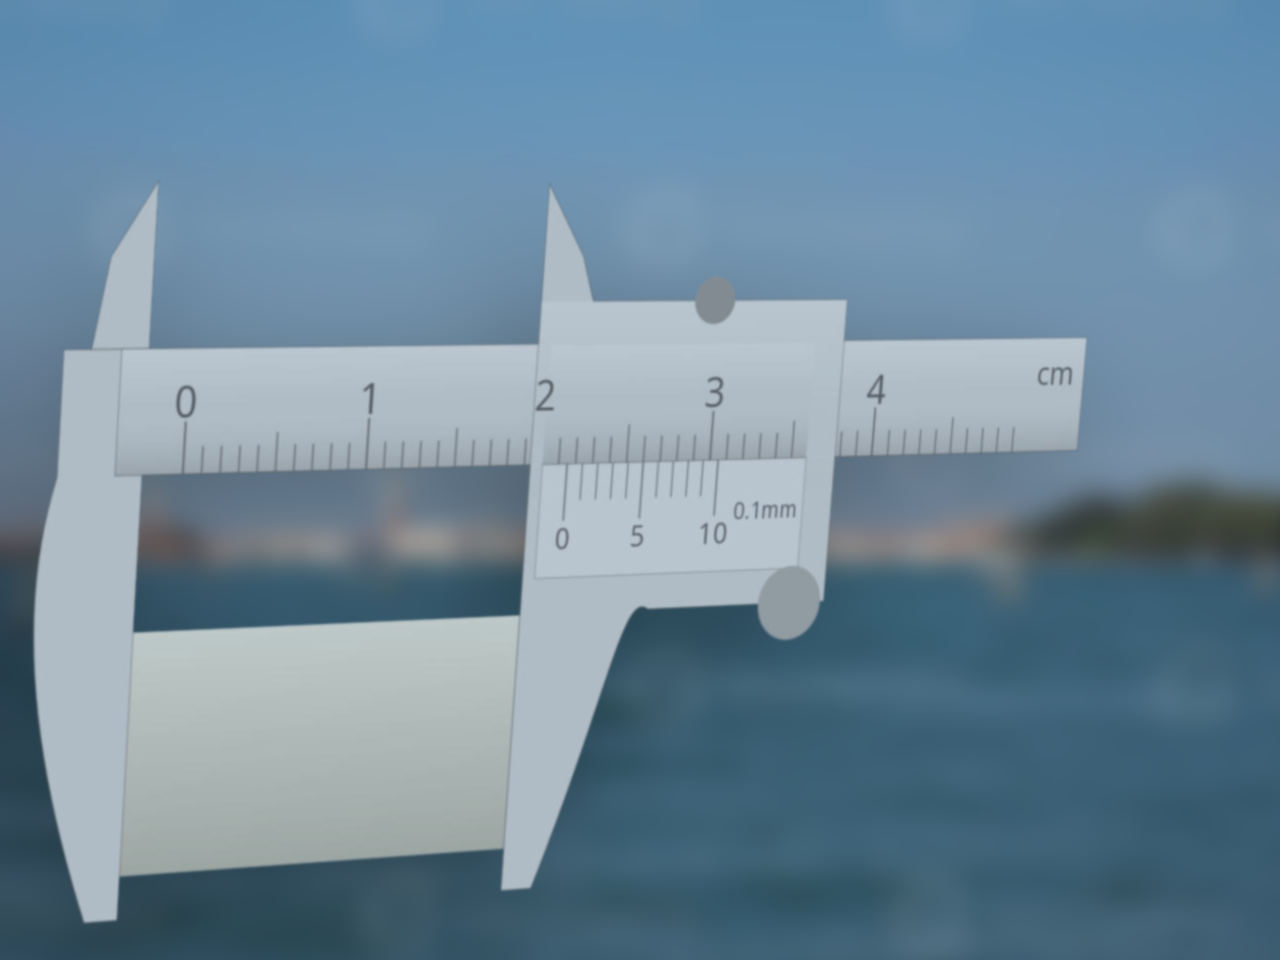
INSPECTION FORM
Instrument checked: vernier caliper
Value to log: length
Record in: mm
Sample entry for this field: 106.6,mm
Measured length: 21.5,mm
